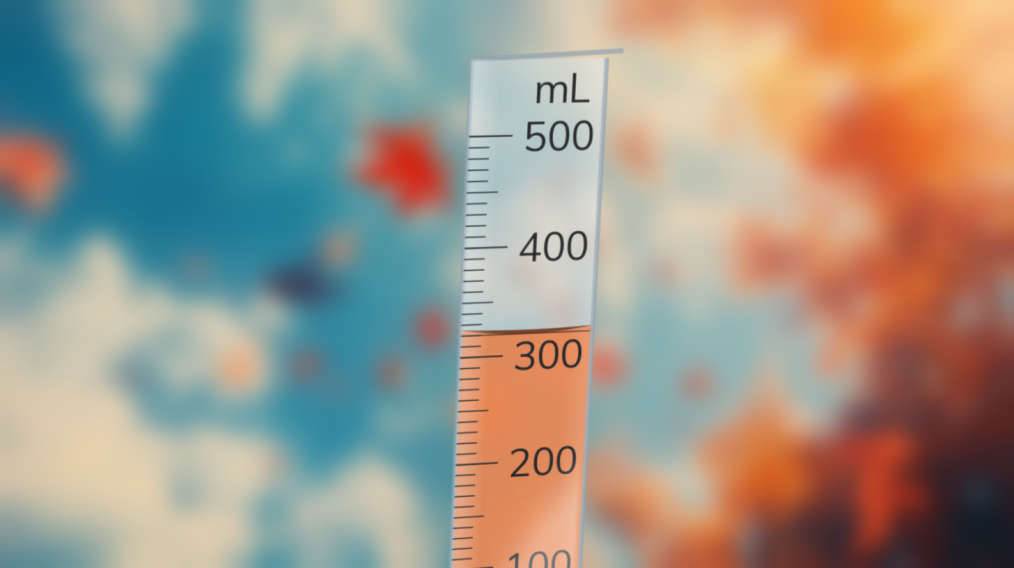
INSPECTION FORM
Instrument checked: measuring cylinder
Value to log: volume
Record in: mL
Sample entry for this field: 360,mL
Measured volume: 320,mL
